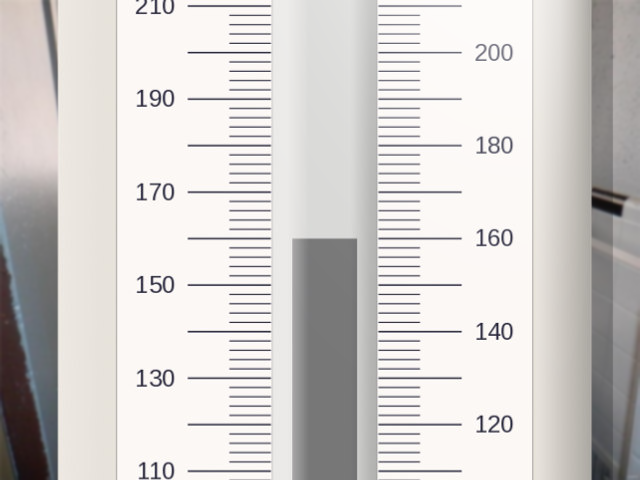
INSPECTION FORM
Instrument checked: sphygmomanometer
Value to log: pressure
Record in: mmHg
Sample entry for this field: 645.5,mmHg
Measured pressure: 160,mmHg
